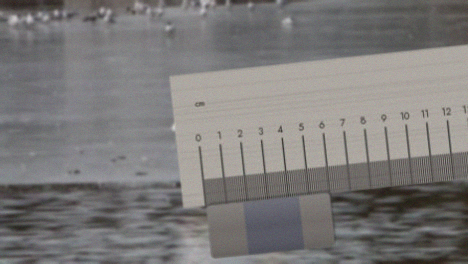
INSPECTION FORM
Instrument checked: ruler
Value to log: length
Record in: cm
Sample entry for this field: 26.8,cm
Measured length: 6,cm
